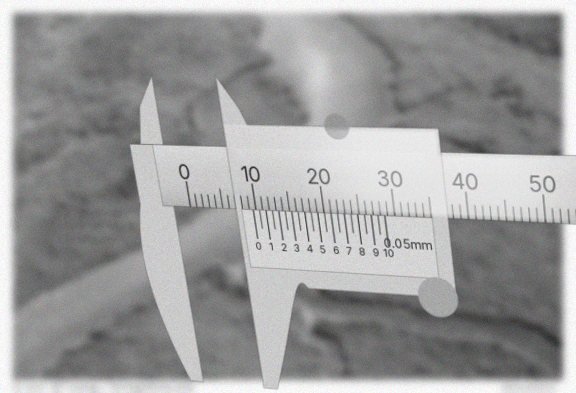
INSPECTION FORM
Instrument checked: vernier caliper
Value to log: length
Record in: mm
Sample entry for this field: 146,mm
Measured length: 9.6,mm
